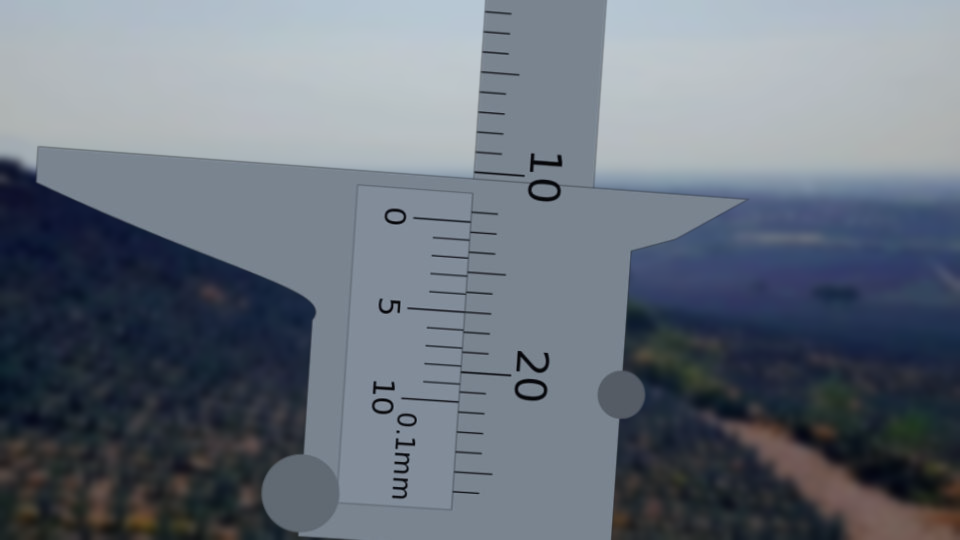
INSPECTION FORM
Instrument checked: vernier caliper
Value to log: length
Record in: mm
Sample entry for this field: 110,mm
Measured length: 12.5,mm
